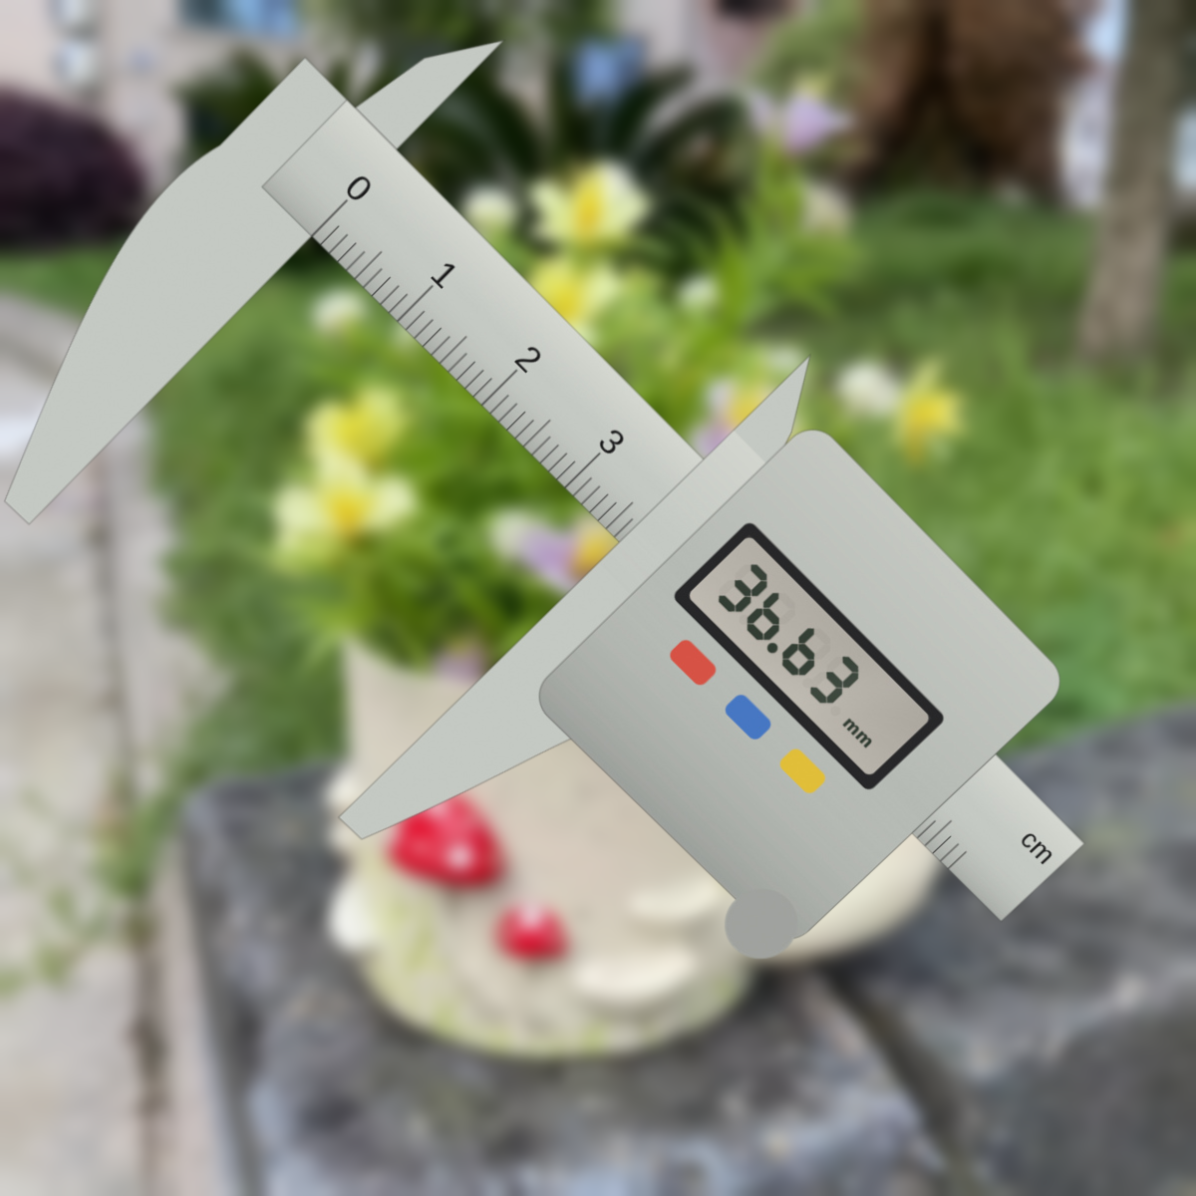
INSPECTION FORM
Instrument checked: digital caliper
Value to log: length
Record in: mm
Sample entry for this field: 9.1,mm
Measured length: 36.63,mm
